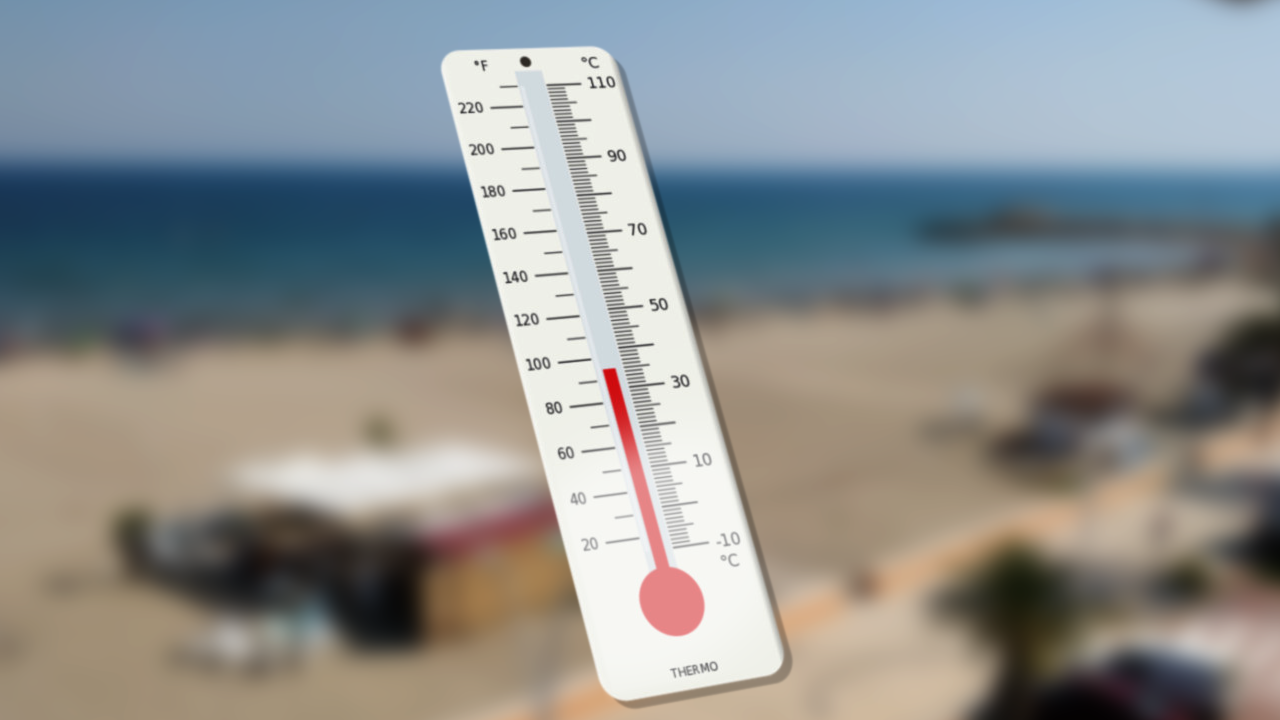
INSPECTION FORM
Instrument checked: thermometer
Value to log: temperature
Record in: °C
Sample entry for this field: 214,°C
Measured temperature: 35,°C
